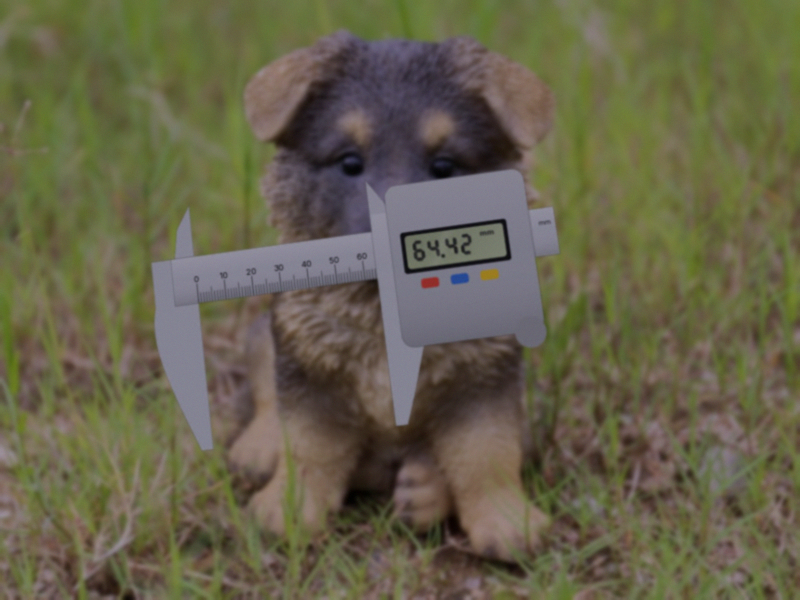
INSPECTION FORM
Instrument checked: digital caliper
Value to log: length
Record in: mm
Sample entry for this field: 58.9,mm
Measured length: 64.42,mm
